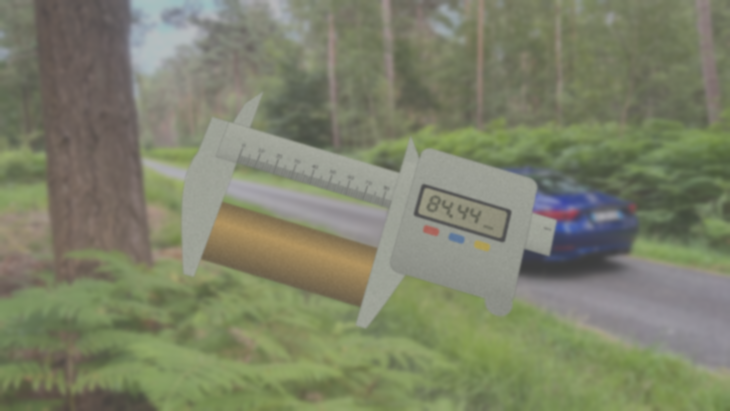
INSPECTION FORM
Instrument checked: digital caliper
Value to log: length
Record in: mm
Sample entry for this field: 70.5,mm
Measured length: 84.44,mm
